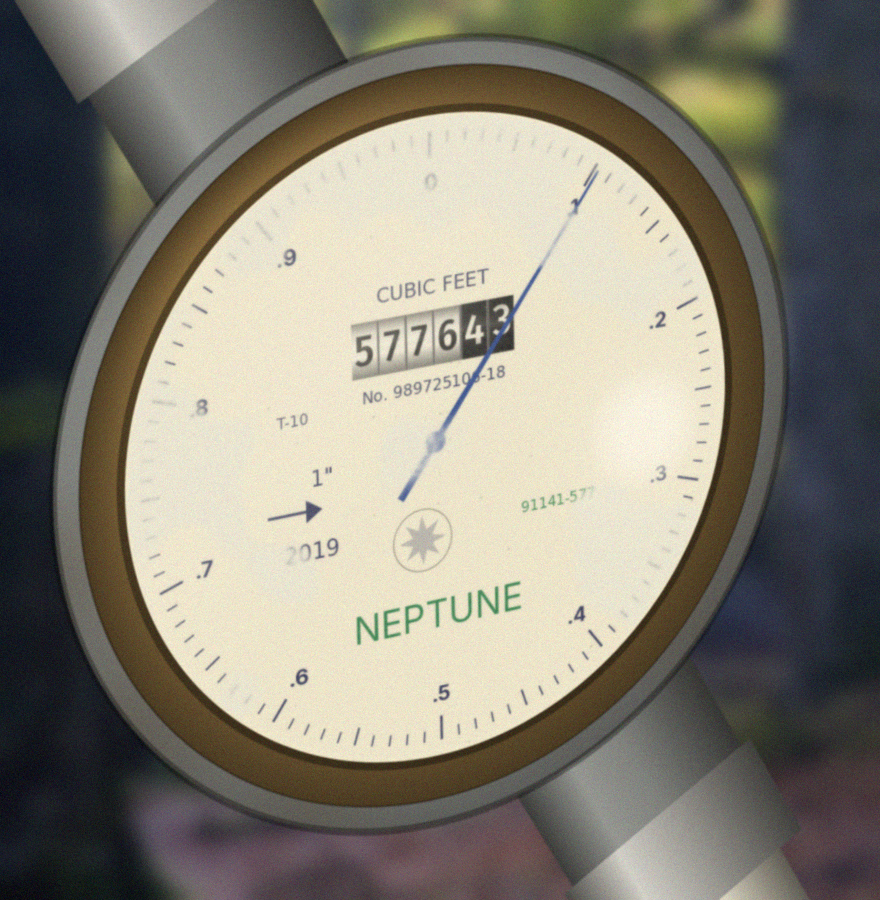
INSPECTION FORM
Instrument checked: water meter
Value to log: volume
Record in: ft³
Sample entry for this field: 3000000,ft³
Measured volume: 577643.10,ft³
